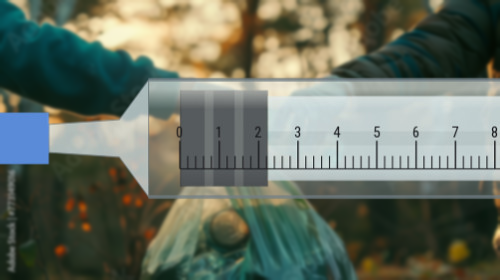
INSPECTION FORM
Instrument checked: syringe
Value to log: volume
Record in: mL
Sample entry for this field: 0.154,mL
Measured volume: 0,mL
